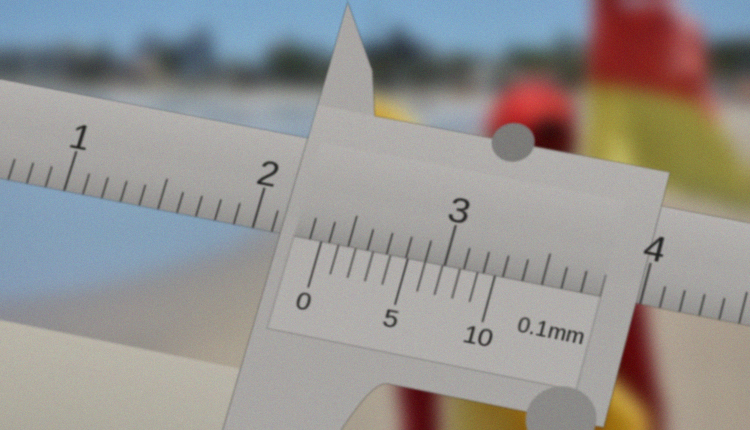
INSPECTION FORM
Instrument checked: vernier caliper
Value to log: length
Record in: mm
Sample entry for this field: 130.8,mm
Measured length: 23.6,mm
